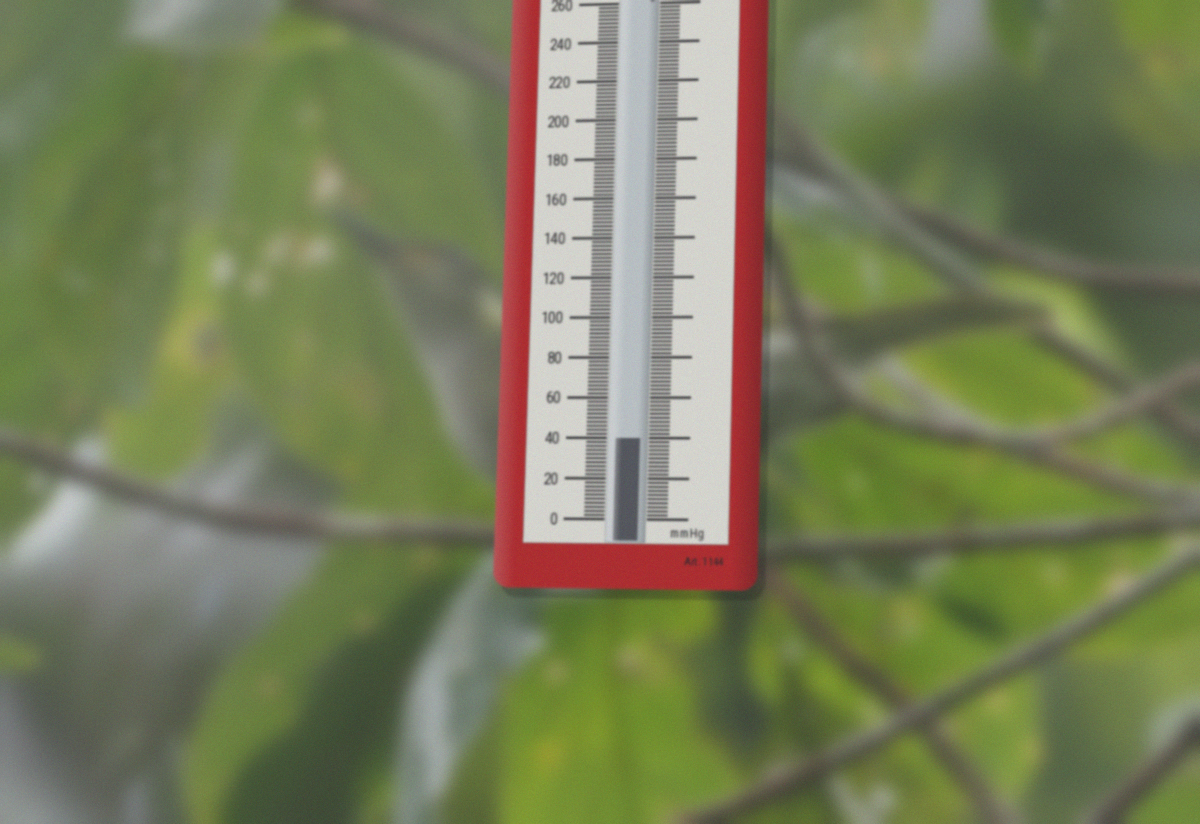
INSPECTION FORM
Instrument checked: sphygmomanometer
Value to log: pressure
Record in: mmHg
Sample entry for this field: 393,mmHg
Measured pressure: 40,mmHg
